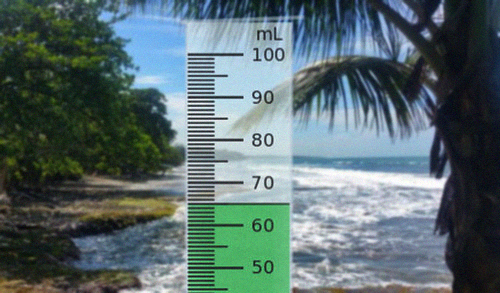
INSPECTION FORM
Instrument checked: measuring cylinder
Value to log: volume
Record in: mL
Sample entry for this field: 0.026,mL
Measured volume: 65,mL
